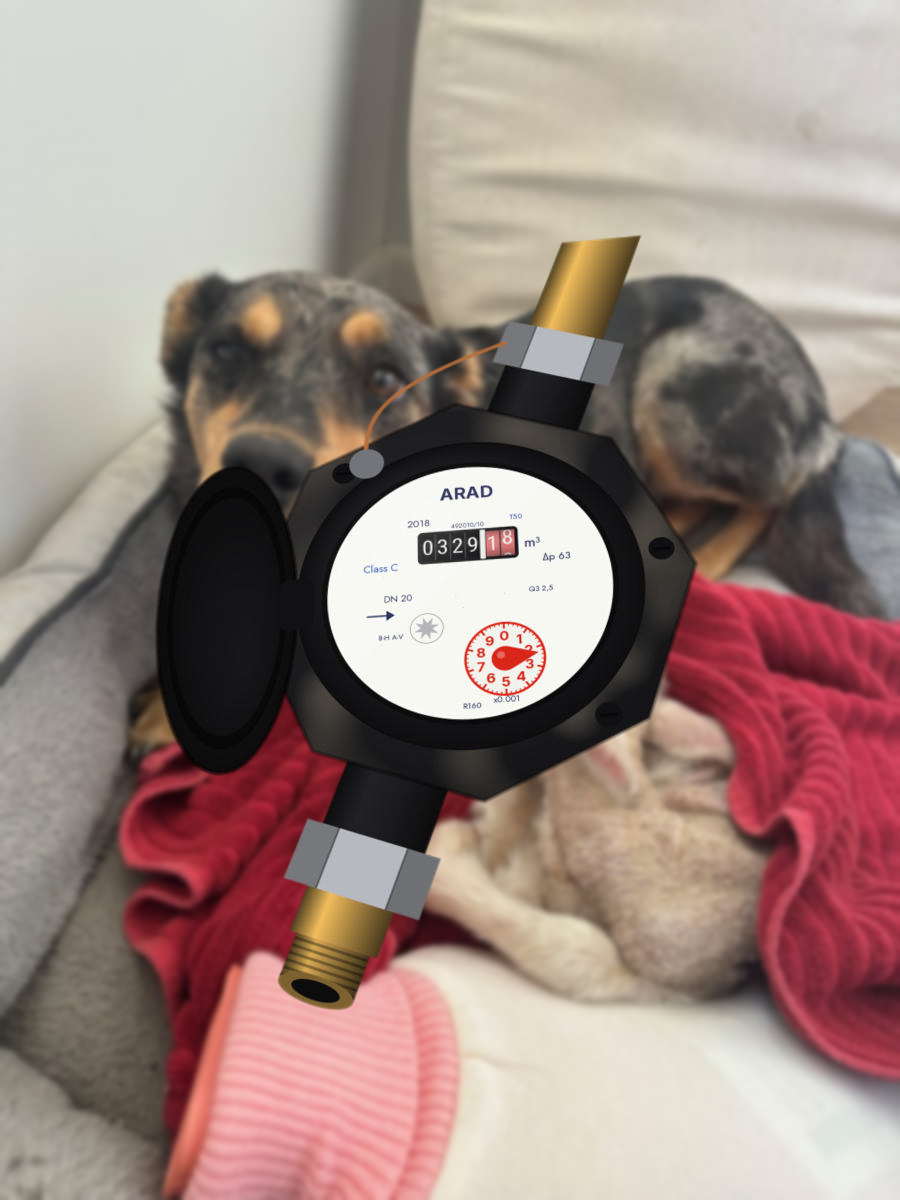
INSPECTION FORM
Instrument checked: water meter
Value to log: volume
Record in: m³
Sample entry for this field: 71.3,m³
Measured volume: 329.182,m³
